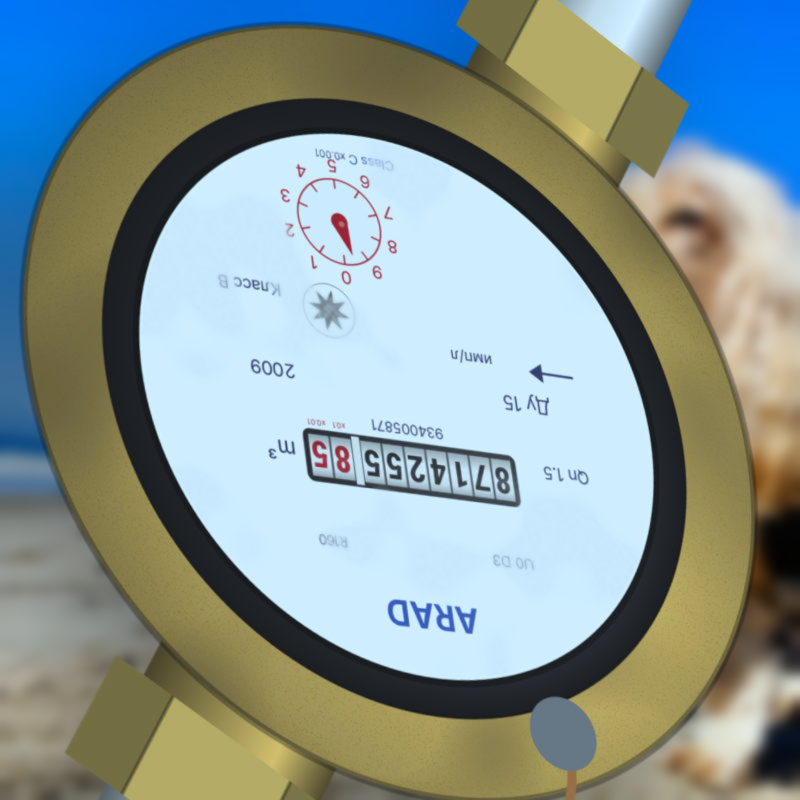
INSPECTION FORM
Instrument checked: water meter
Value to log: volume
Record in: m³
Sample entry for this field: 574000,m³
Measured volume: 8714255.849,m³
